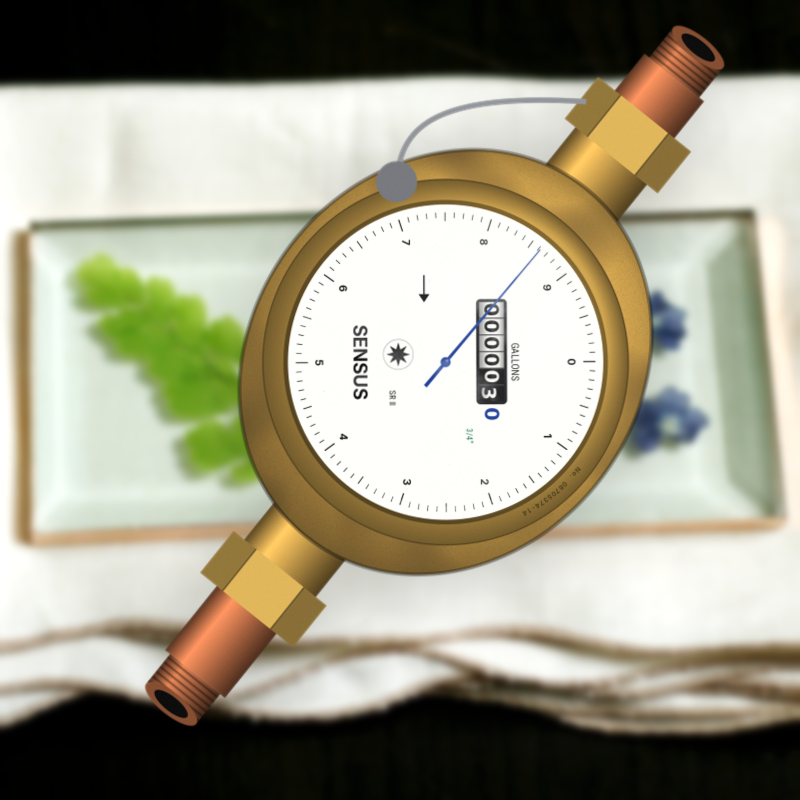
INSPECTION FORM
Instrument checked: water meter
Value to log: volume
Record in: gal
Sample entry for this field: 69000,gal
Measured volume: 28.6,gal
